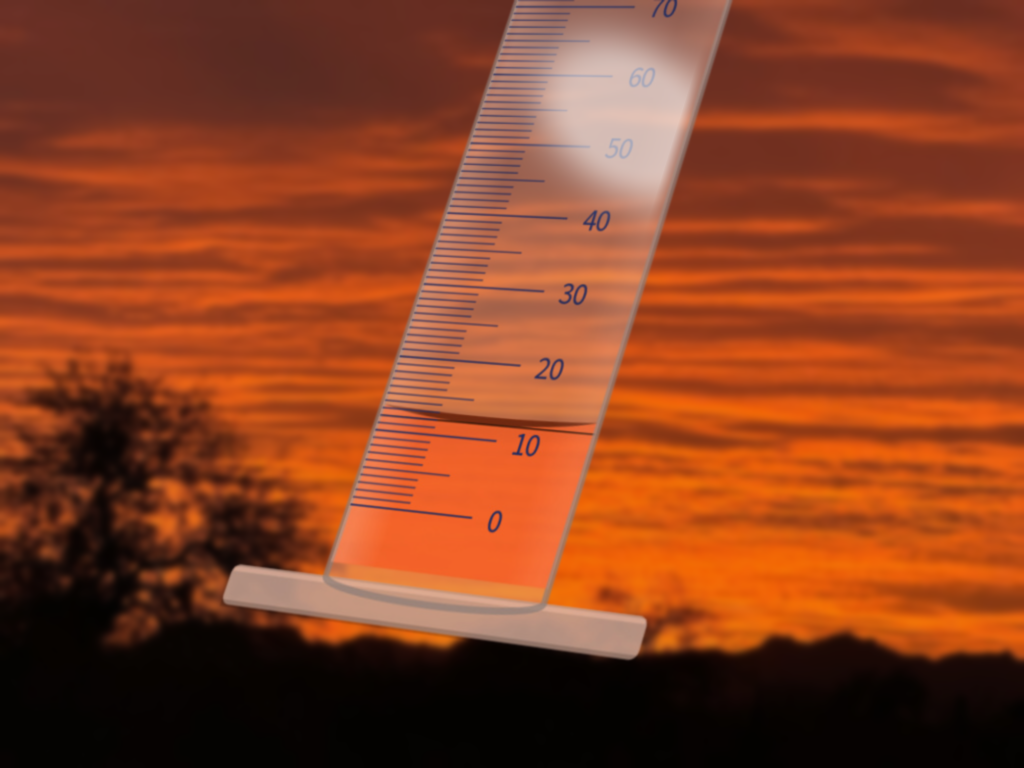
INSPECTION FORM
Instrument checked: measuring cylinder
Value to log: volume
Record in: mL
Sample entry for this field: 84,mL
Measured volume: 12,mL
